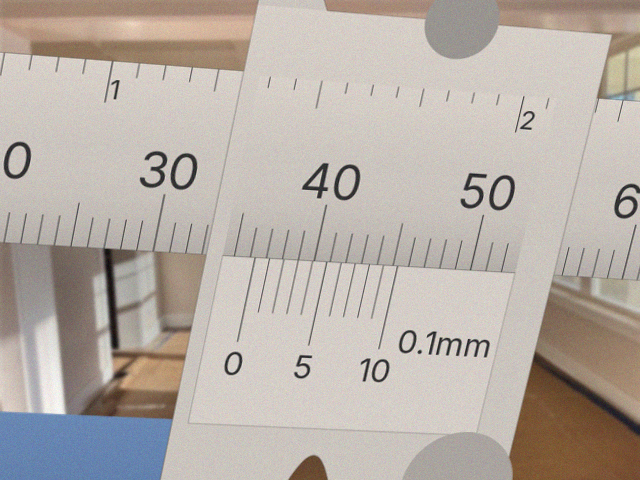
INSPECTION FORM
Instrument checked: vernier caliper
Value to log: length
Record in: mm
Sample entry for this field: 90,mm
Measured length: 36.3,mm
